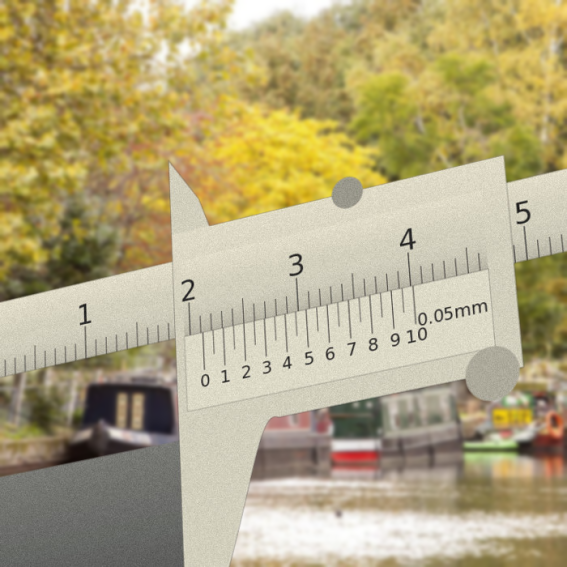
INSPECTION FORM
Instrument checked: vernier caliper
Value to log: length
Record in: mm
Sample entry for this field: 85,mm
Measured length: 21.2,mm
